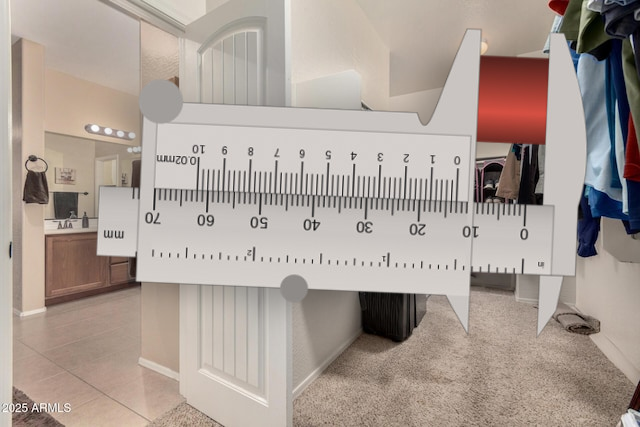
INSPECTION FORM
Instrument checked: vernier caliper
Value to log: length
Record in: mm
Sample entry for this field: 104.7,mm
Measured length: 13.0,mm
